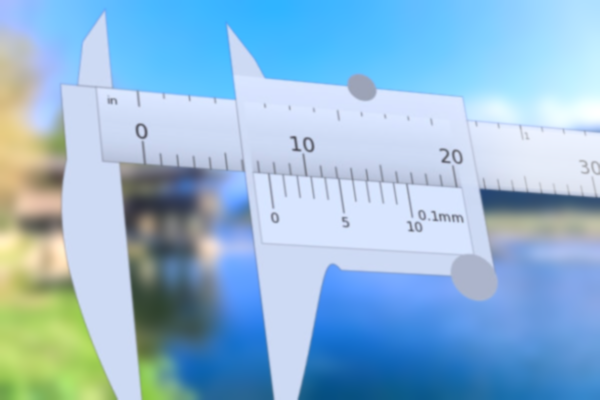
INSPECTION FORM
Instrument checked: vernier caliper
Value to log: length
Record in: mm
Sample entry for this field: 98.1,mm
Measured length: 7.6,mm
